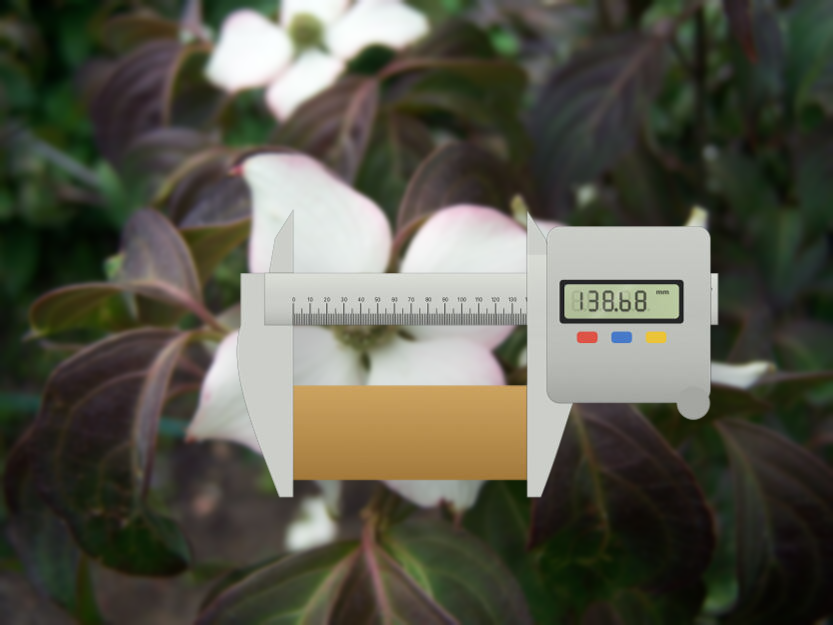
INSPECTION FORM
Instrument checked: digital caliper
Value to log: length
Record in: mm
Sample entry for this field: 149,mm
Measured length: 138.68,mm
